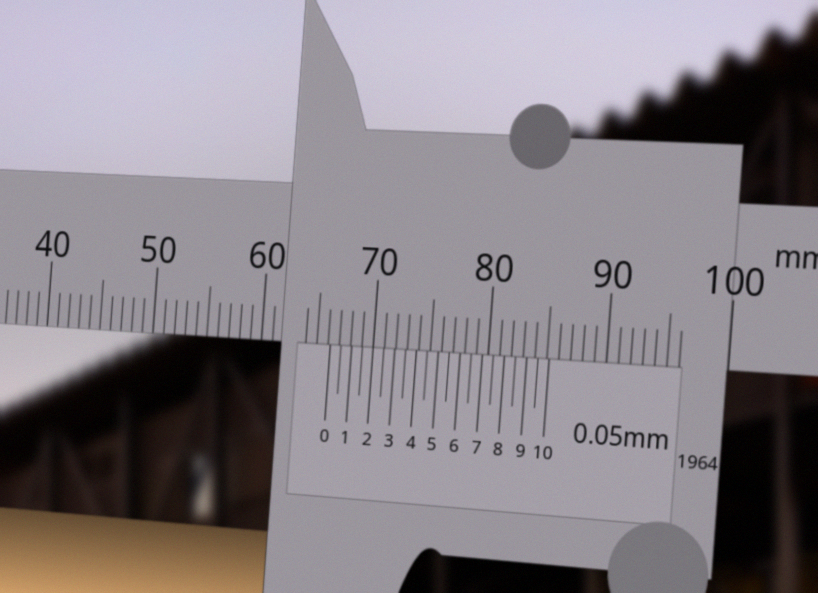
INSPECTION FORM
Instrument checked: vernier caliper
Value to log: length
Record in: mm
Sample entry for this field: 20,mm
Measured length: 66.2,mm
